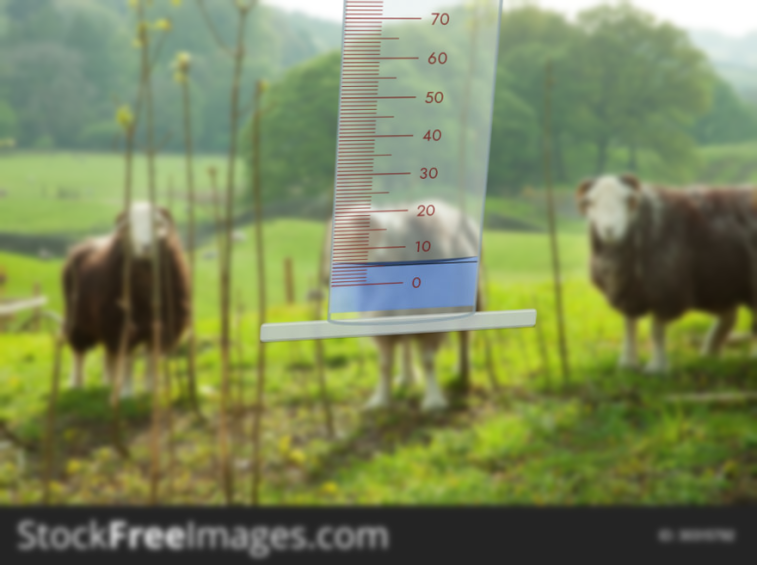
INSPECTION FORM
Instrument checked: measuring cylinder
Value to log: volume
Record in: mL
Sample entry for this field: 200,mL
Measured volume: 5,mL
